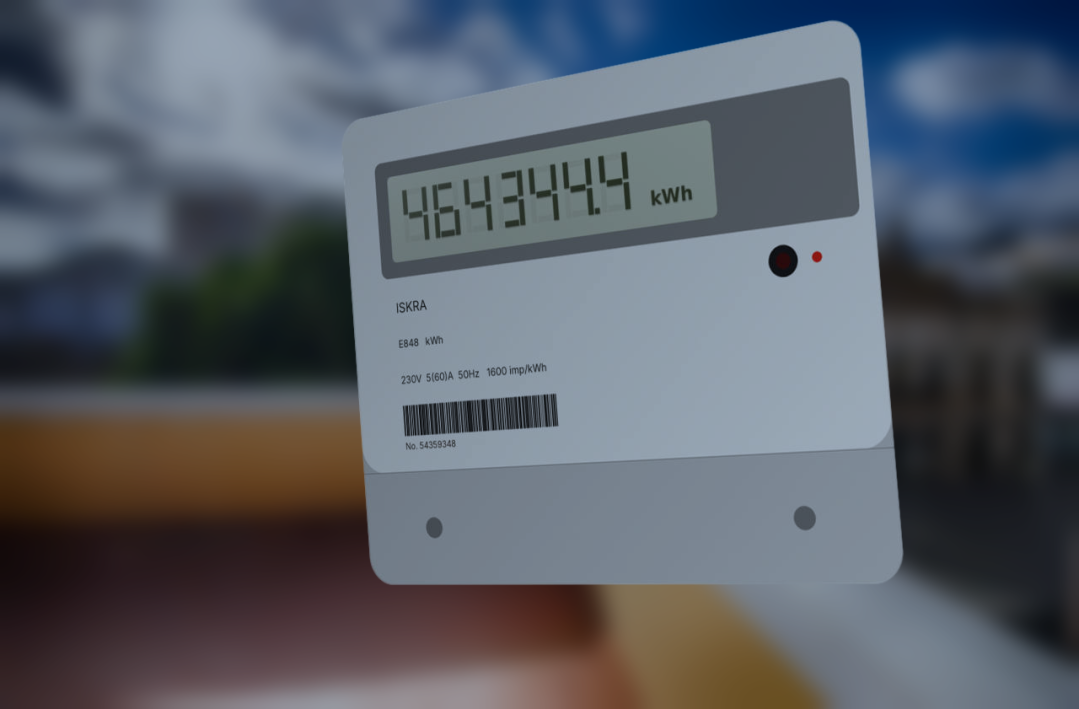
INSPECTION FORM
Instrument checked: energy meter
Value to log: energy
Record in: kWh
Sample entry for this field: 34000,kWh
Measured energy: 464344.4,kWh
